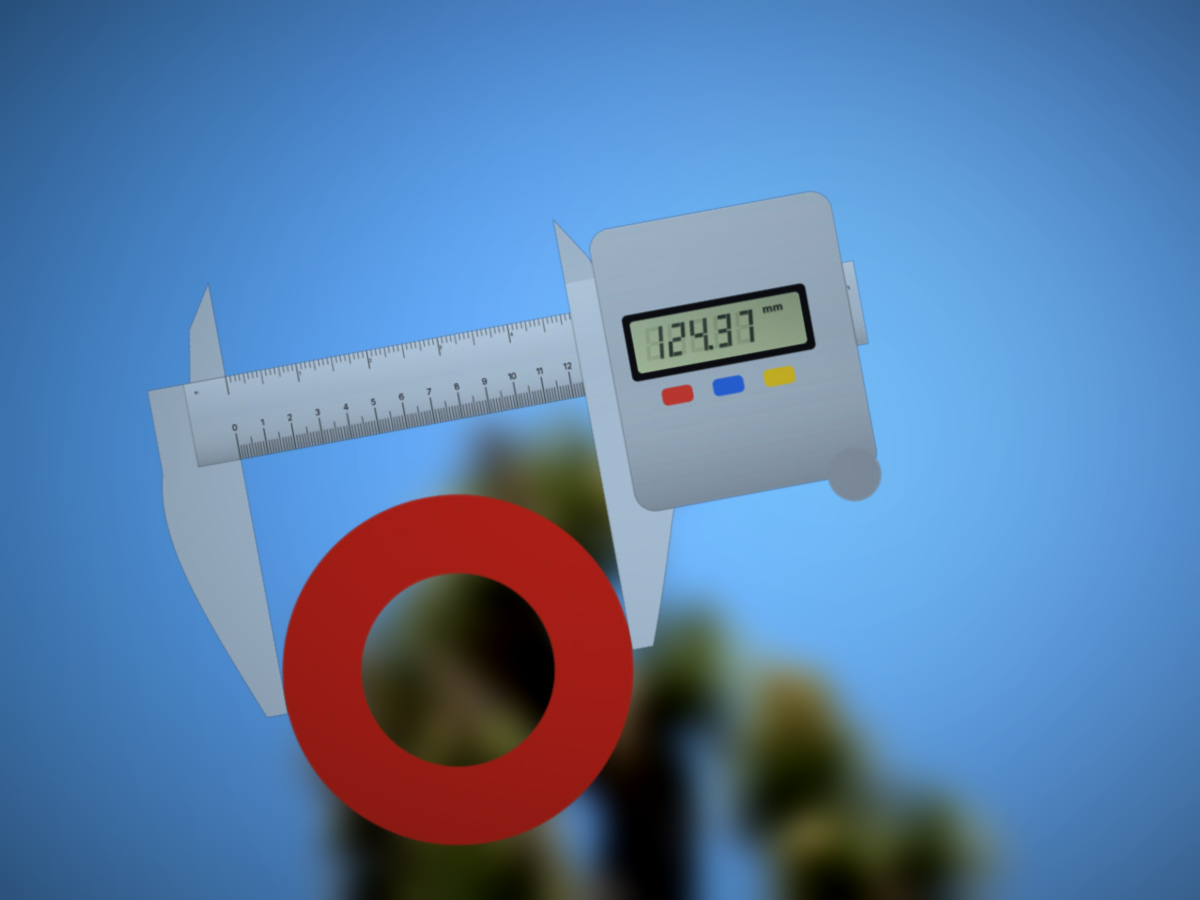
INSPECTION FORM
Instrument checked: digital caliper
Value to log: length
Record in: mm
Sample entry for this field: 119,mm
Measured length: 124.37,mm
